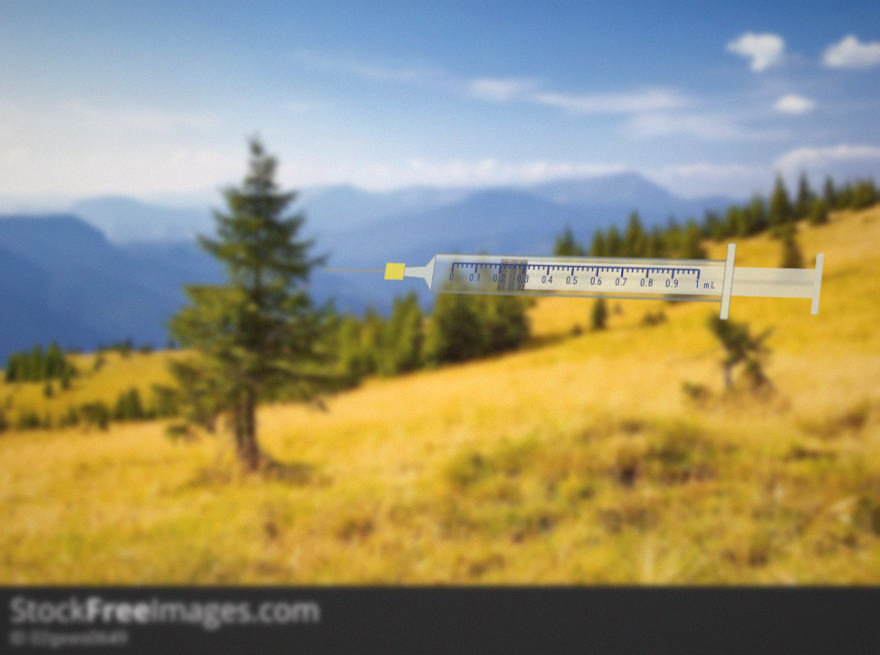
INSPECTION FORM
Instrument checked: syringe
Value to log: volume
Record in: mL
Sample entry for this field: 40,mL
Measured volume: 0.2,mL
